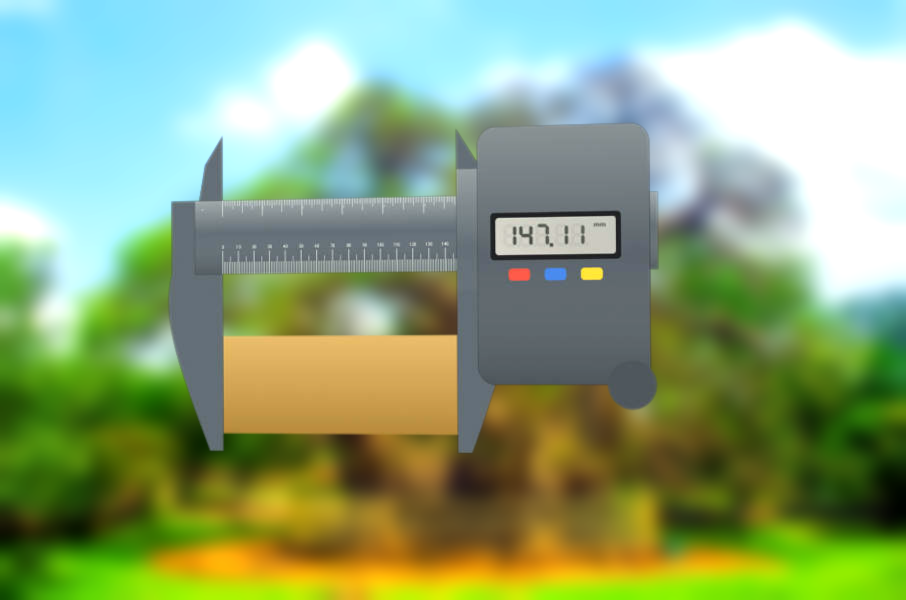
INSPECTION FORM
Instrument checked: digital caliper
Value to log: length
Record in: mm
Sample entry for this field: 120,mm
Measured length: 147.11,mm
